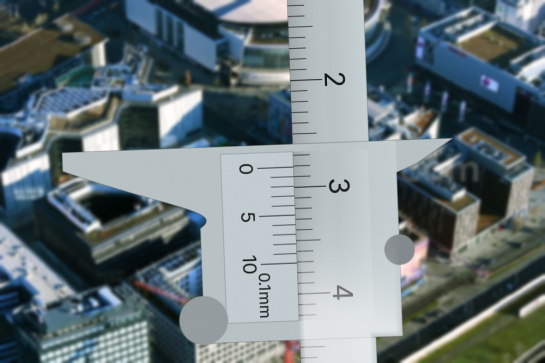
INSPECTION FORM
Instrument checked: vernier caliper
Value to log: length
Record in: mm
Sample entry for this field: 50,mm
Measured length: 28.1,mm
